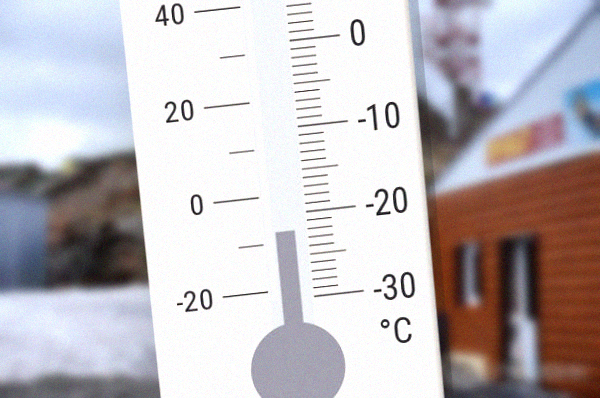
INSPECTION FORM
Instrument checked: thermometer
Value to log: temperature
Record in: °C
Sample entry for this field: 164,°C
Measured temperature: -22,°C
